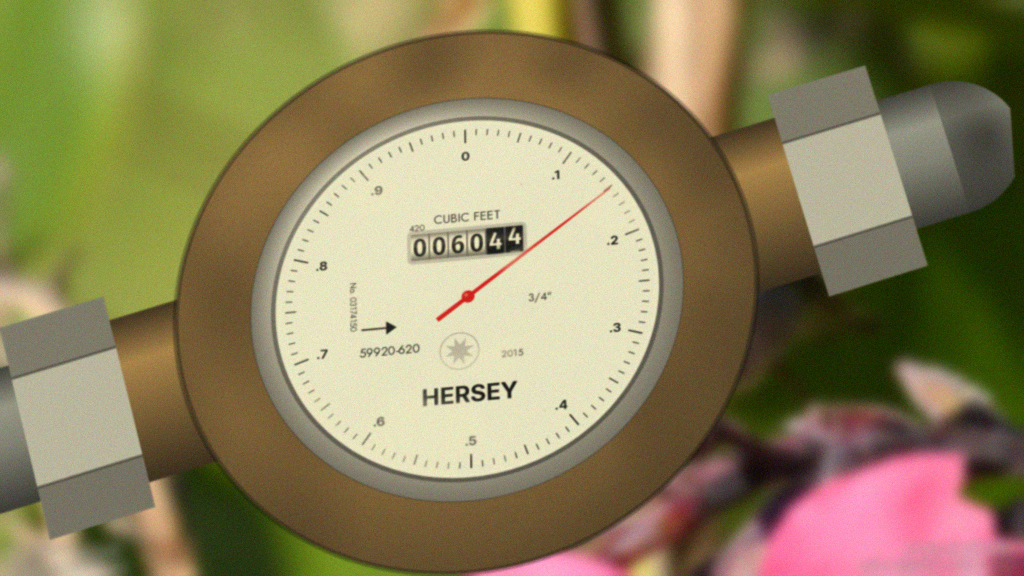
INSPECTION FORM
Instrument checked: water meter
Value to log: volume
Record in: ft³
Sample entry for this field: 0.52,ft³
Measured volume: 6044.15,ft³
